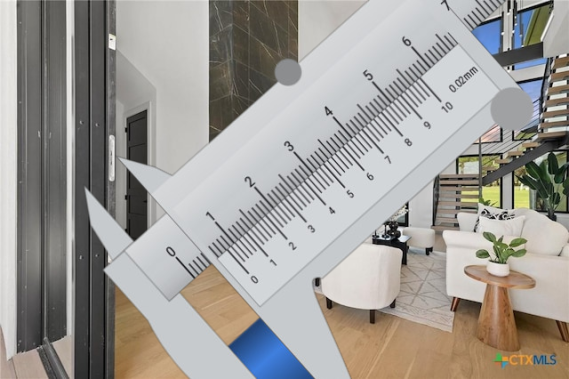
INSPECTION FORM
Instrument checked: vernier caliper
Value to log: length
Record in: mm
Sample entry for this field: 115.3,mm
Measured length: 8.2,mm
